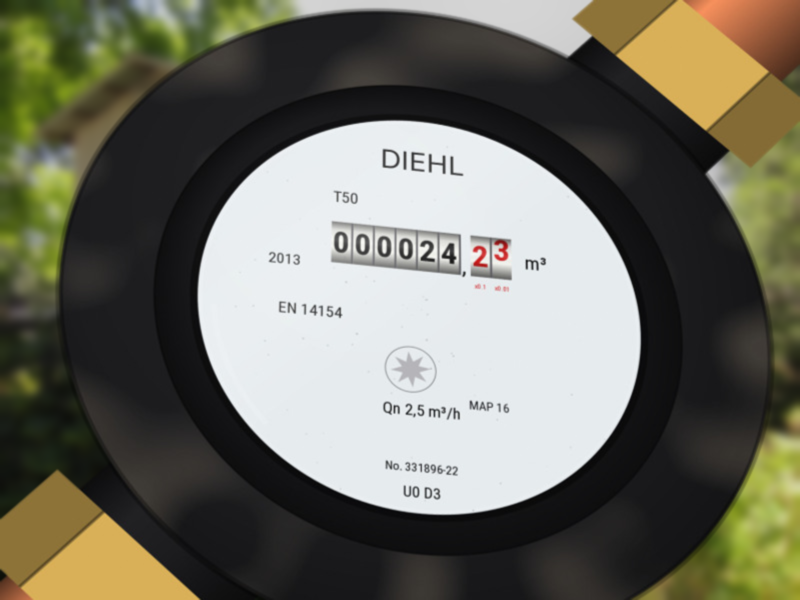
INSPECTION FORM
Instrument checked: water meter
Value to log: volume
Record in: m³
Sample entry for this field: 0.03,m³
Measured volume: 24.23,m³
